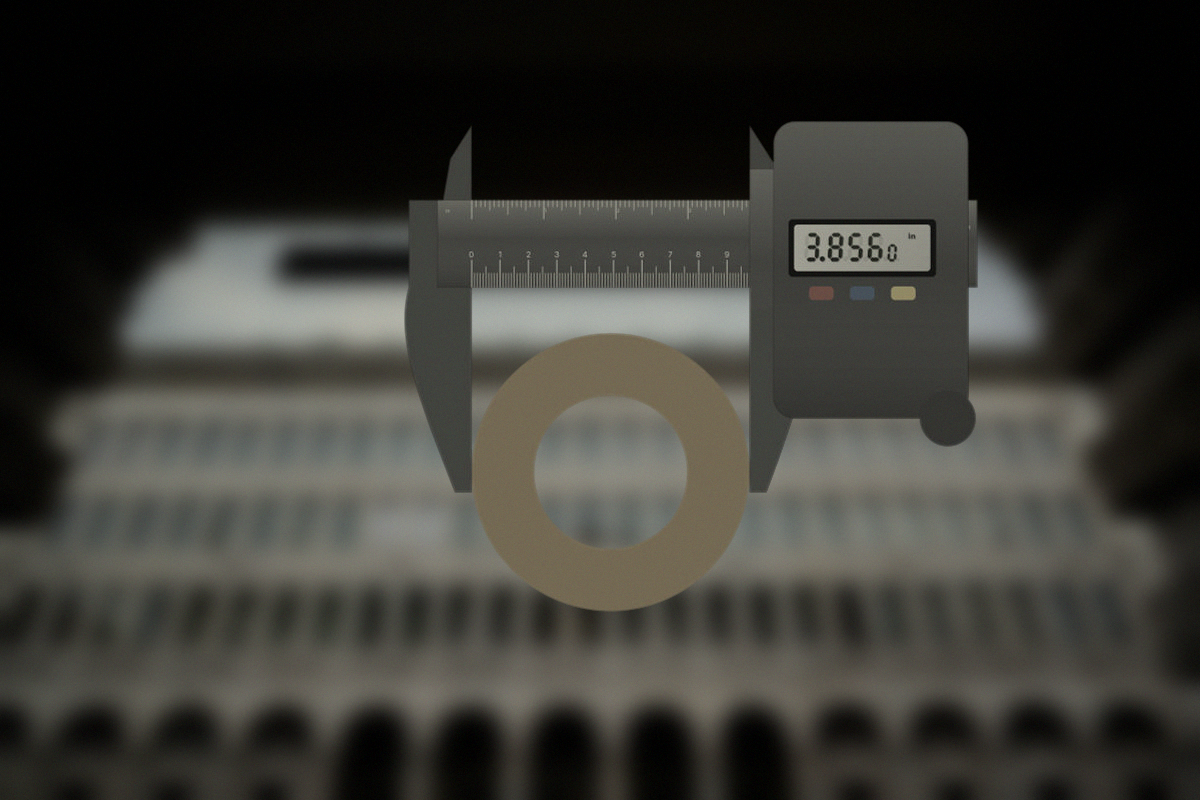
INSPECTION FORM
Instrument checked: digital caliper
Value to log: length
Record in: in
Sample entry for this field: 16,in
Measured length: 3.8560,in
